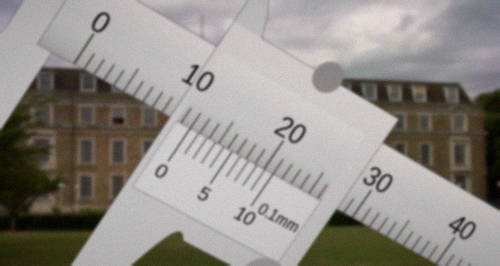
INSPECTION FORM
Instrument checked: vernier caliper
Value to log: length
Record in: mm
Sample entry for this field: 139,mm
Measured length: 12.0,mm
